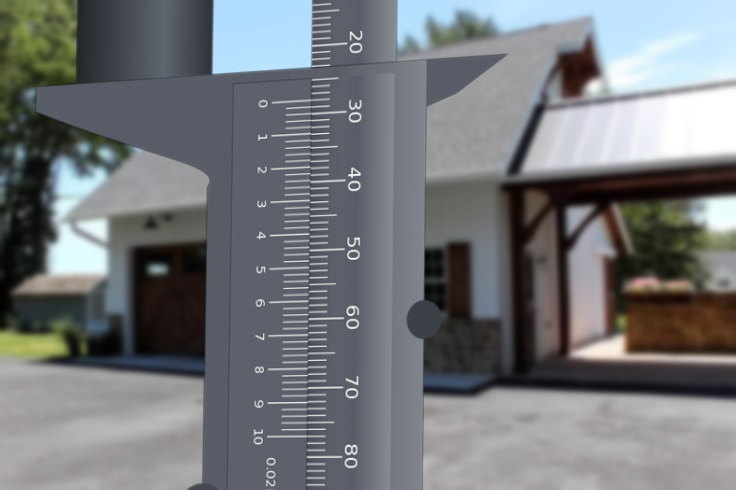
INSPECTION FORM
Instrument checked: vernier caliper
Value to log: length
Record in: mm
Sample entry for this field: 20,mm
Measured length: 28.0,mm
